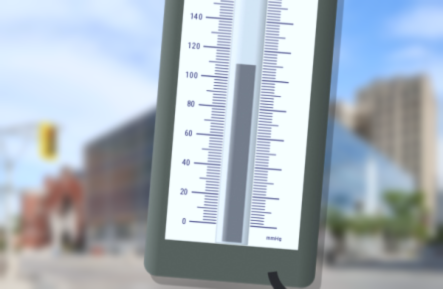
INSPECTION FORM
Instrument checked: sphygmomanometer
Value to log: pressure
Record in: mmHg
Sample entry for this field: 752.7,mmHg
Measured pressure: 110,mmHg
